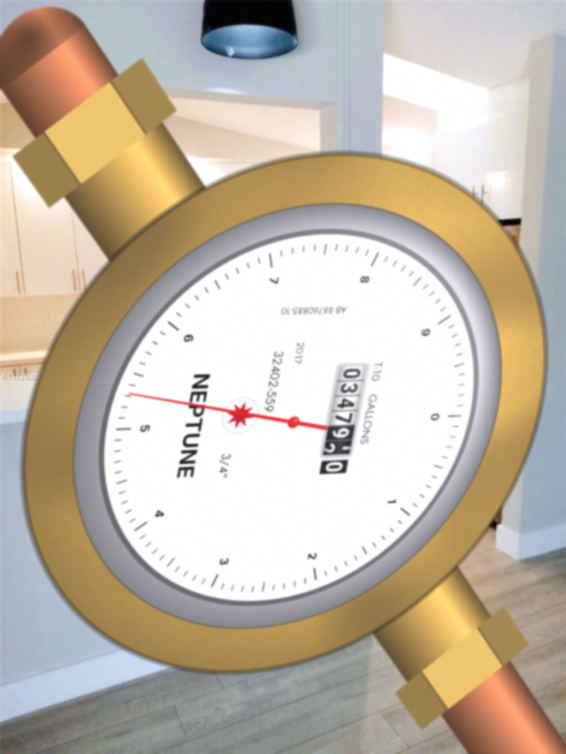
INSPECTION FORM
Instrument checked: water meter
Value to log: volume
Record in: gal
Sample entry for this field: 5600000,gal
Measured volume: 347915.3,gal
